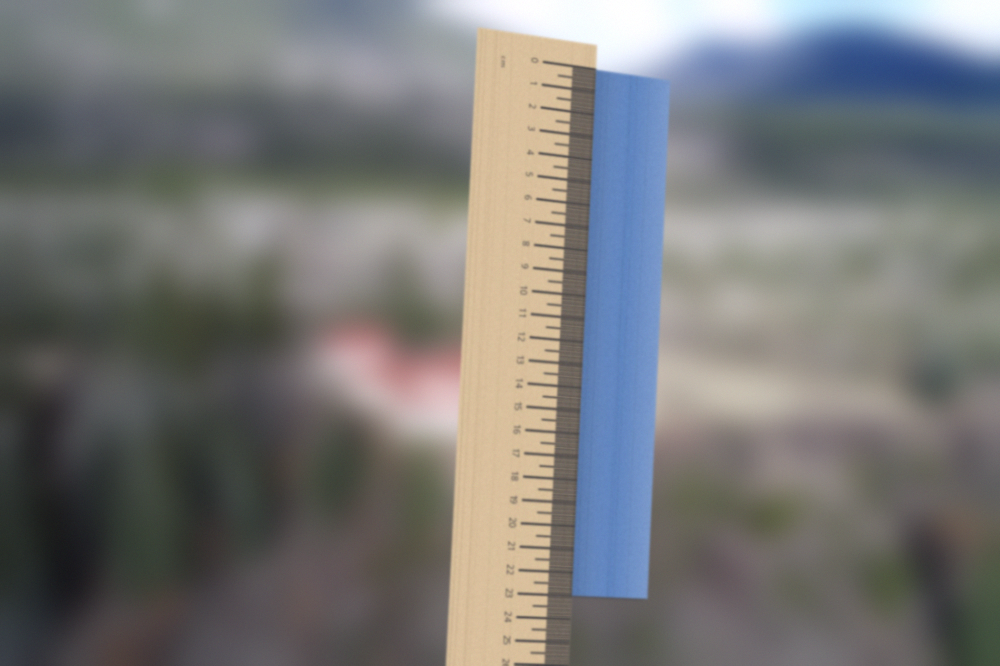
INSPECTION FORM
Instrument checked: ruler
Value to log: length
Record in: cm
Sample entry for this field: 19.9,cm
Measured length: 23,cm
